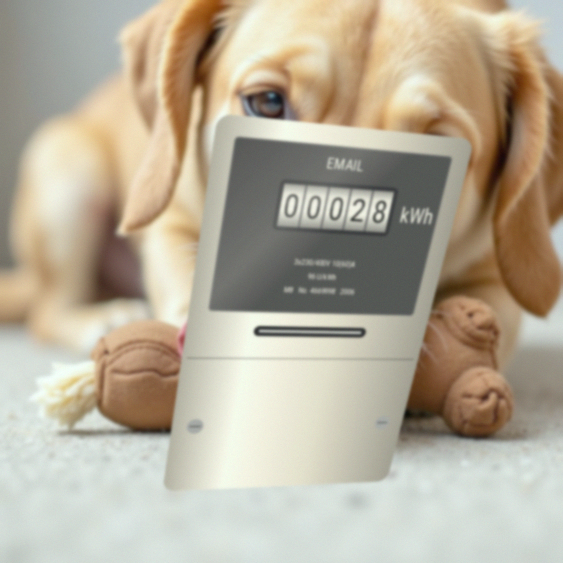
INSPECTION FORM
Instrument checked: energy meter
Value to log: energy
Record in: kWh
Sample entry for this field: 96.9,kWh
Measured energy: 28,kWh
